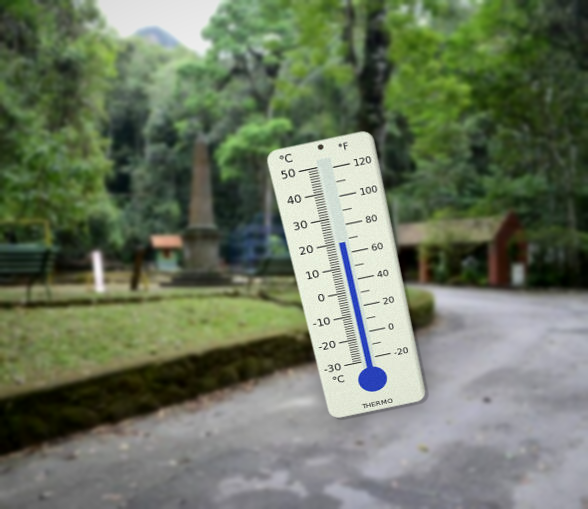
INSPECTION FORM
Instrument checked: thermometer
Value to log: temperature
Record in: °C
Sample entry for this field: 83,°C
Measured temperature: 20,°C
